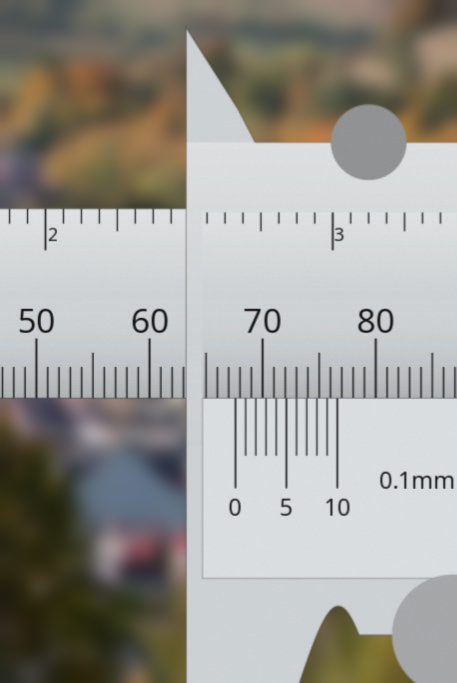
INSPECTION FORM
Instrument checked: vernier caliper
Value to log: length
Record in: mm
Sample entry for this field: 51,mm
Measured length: 67.6,mm
